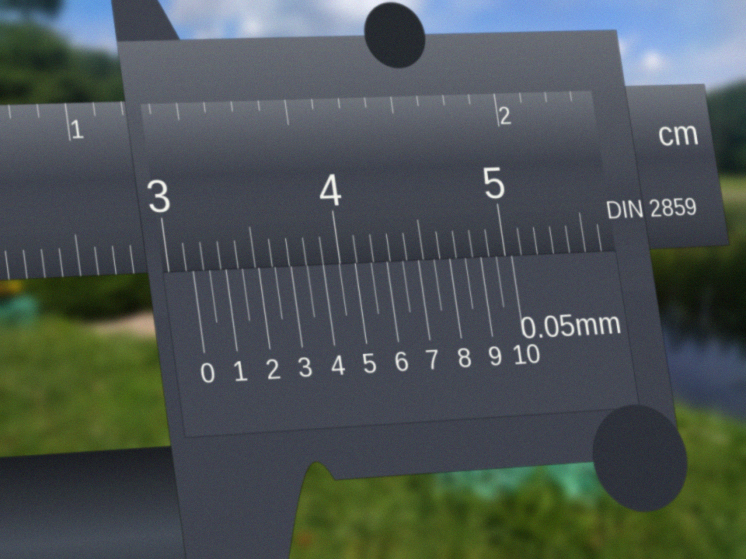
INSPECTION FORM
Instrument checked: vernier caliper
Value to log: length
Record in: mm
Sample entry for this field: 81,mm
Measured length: 31.4,mm
